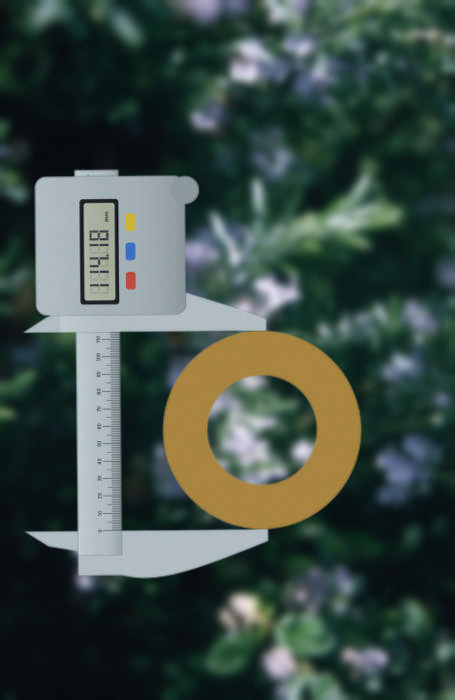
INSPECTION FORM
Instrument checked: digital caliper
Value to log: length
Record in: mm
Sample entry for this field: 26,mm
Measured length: 114.18,mm
